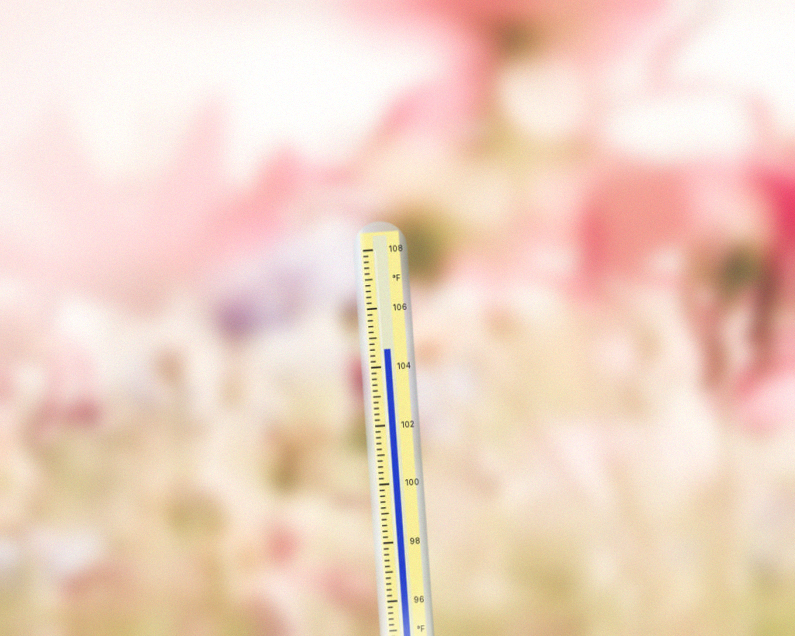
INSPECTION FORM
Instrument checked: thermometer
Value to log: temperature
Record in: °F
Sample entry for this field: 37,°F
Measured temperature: 104.6,°F
